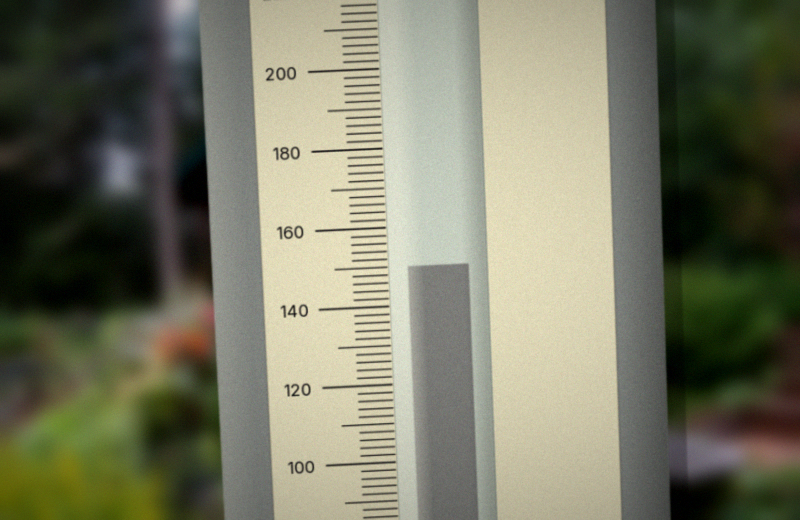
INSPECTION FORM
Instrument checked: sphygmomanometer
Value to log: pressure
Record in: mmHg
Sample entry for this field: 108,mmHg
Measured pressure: 150,mmHg
